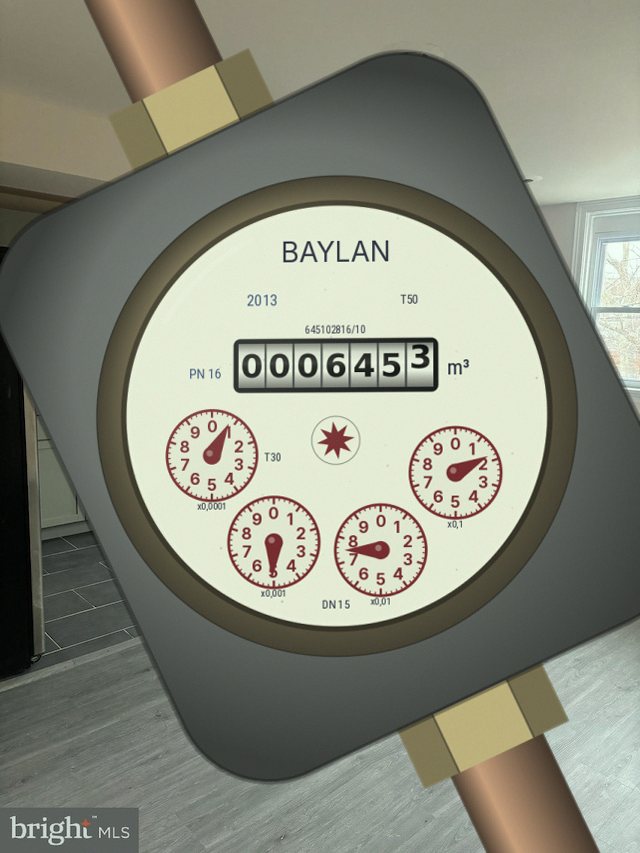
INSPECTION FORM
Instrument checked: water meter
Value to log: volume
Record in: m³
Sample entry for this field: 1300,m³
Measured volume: 6453.1750,m³
